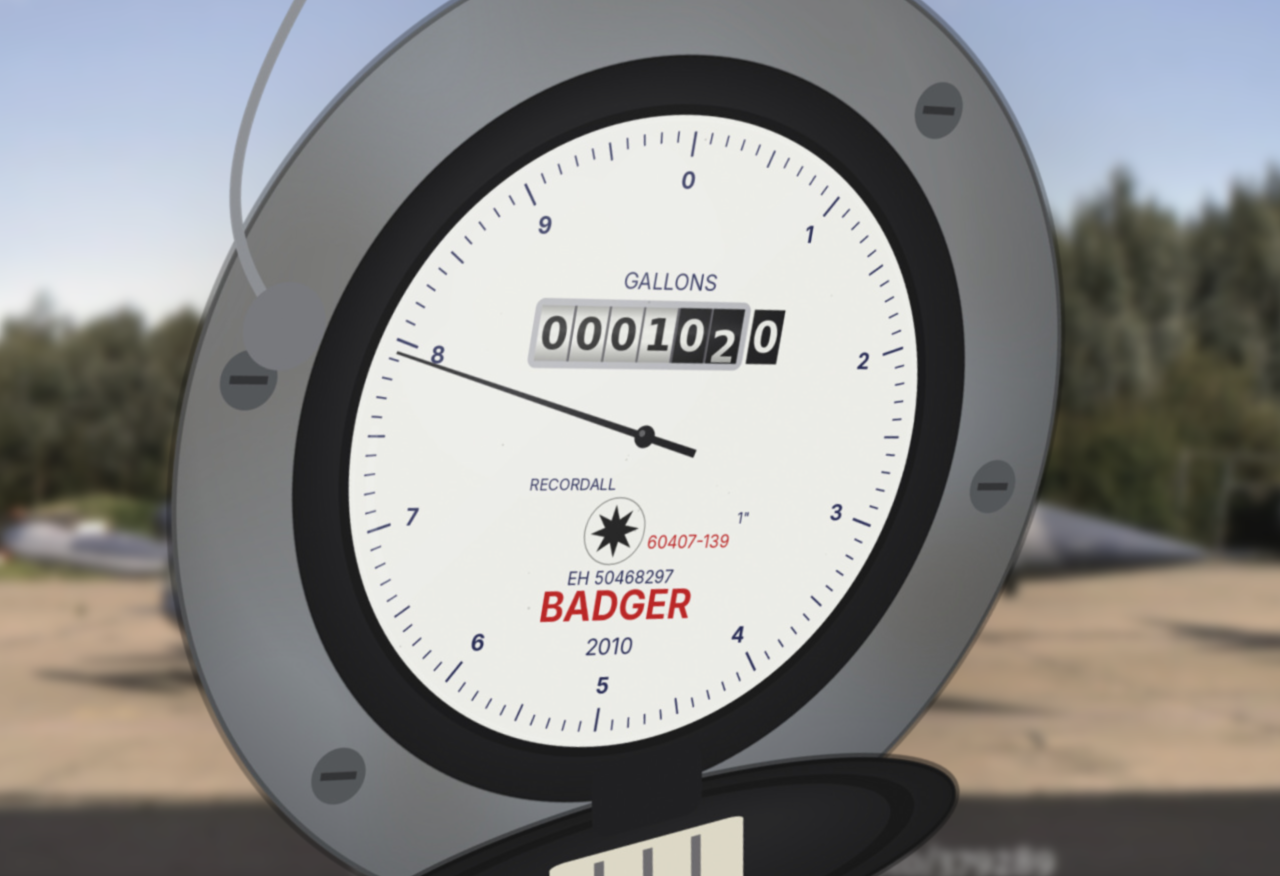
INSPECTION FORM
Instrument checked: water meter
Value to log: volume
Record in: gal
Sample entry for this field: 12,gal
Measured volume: 1017.9,gal
